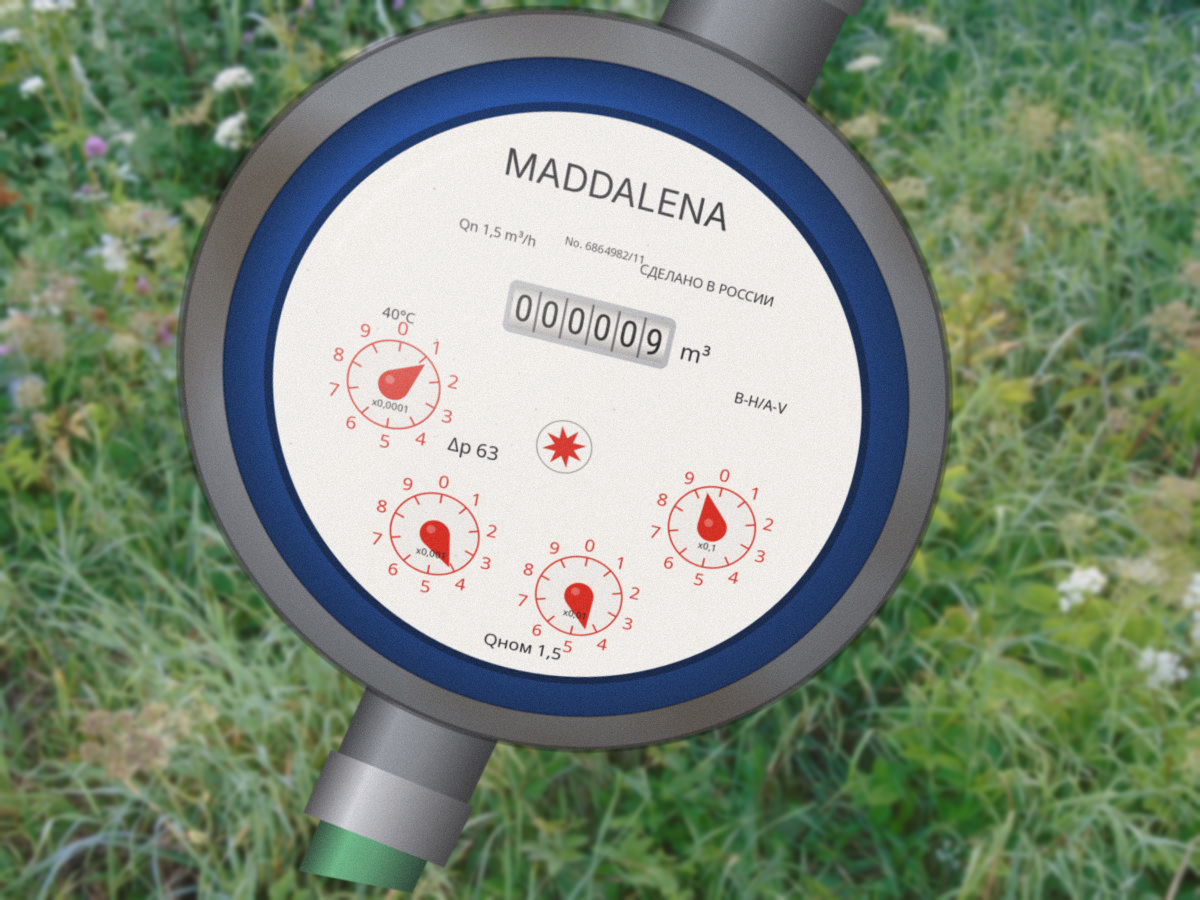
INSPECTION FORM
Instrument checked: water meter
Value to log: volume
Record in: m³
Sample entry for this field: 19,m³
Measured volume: 8.9441,m³
